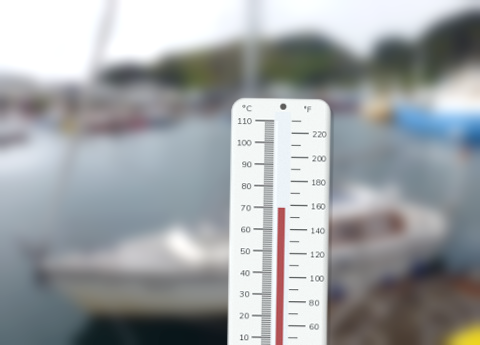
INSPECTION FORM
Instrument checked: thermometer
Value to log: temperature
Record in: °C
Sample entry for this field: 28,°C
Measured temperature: 70,°C
